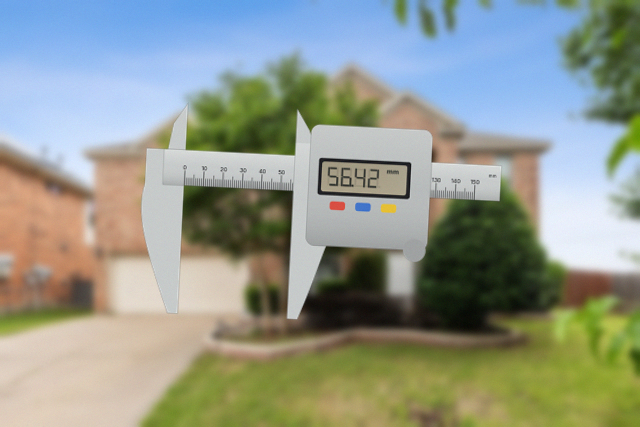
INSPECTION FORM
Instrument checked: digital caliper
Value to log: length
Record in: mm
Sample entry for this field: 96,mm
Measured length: 56.42,mm
